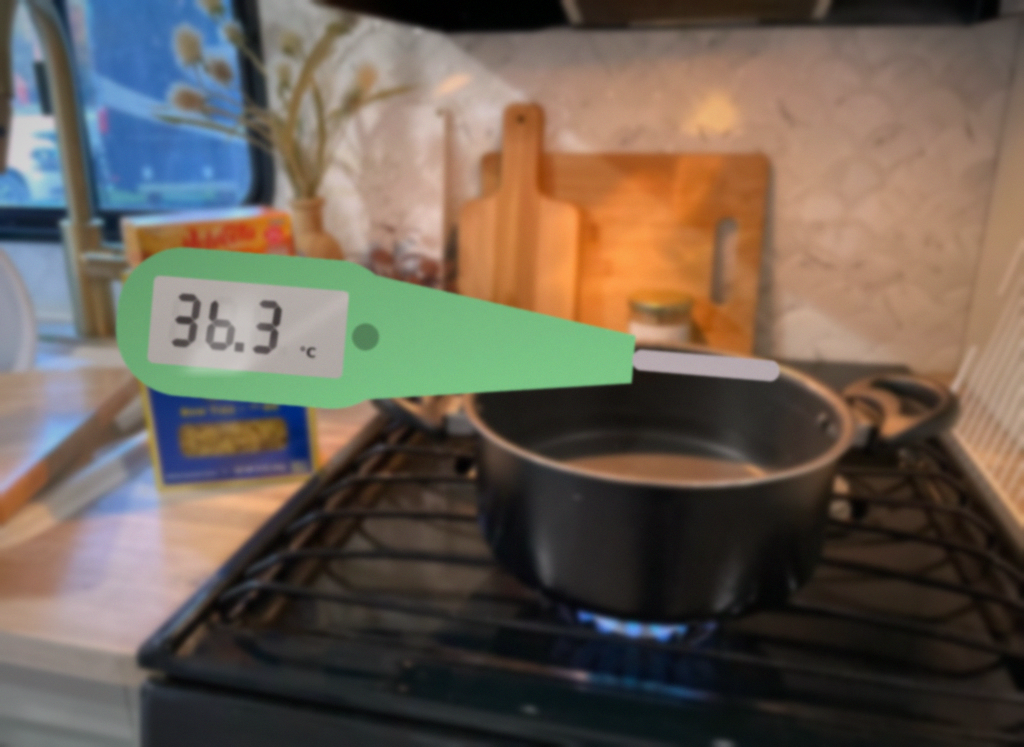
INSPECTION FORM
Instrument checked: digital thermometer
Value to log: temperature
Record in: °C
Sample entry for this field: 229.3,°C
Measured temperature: 36.3,°C
